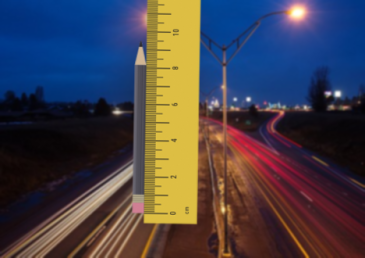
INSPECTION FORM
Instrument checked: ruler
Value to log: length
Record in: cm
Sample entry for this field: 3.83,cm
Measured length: 9.5,cm
